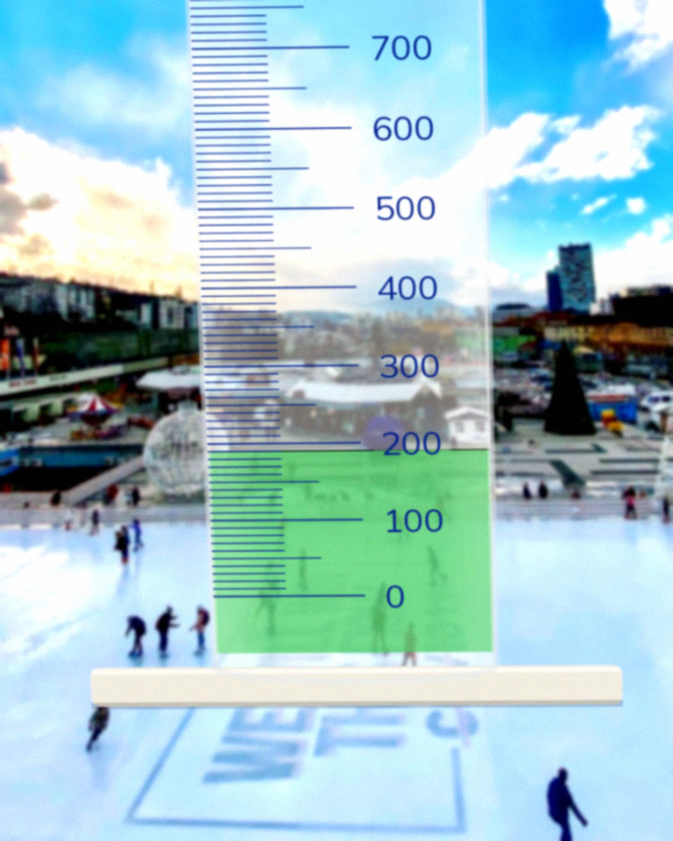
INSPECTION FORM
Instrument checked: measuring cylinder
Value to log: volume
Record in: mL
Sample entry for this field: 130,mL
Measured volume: 190,mL
